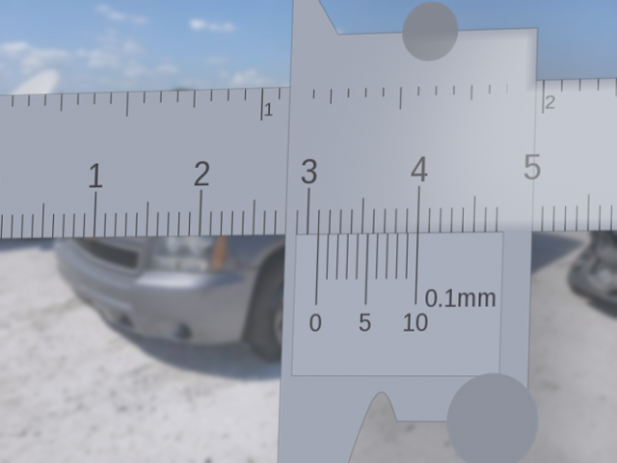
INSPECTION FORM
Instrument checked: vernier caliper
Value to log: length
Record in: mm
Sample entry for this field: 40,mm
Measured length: 31.0,mm
